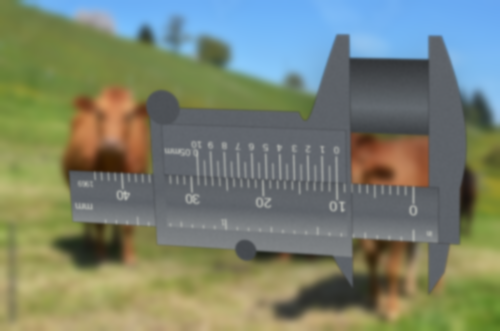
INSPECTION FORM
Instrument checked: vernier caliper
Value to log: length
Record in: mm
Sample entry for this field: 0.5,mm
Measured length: 10.0,mm
